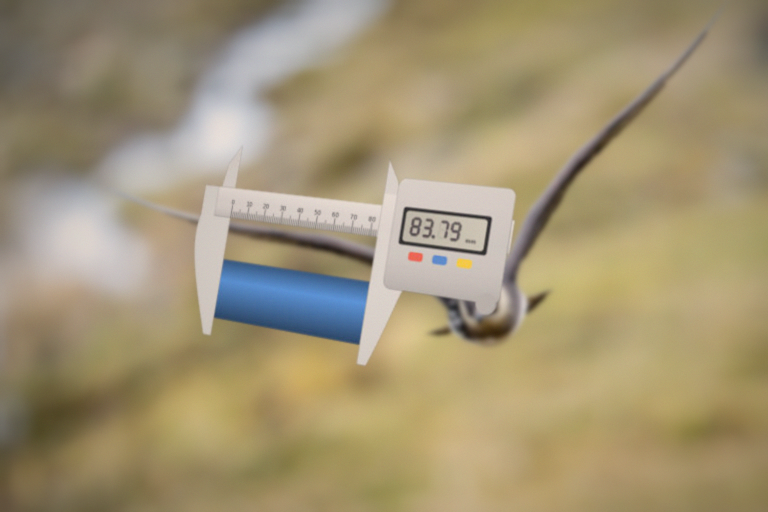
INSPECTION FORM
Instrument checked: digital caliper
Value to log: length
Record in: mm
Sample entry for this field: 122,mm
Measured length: 83.79,mm
